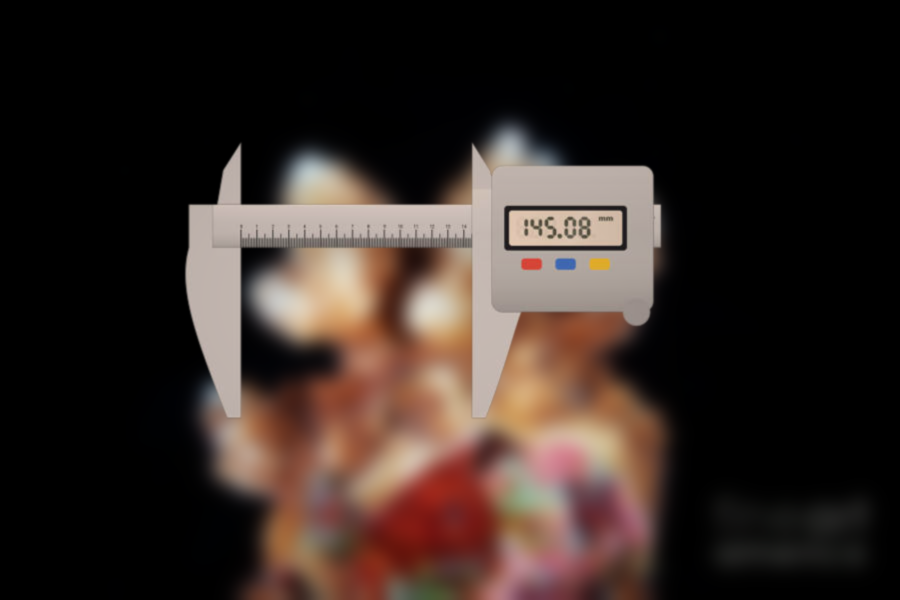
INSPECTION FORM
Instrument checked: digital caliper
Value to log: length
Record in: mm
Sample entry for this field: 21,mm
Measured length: 145.08,mm
